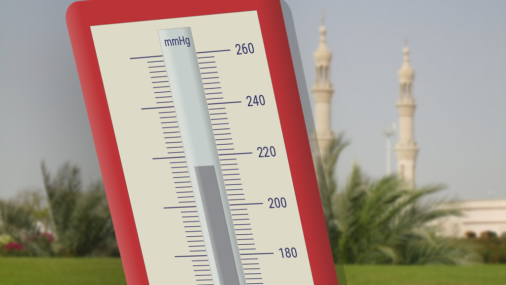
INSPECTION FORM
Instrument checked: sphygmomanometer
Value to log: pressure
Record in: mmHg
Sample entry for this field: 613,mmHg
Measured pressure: 216,mmHg
